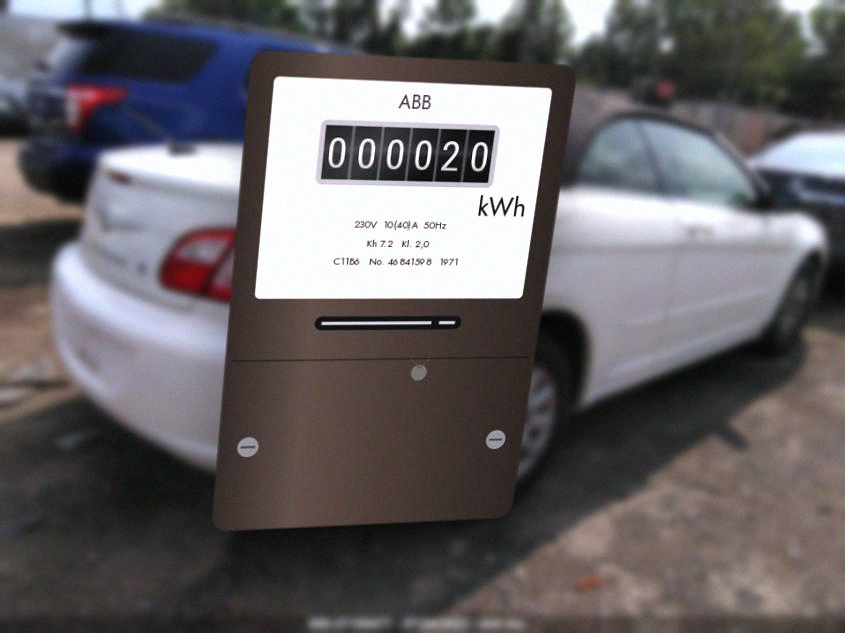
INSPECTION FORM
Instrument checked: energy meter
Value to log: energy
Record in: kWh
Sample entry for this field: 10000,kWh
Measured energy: 20,kWh
